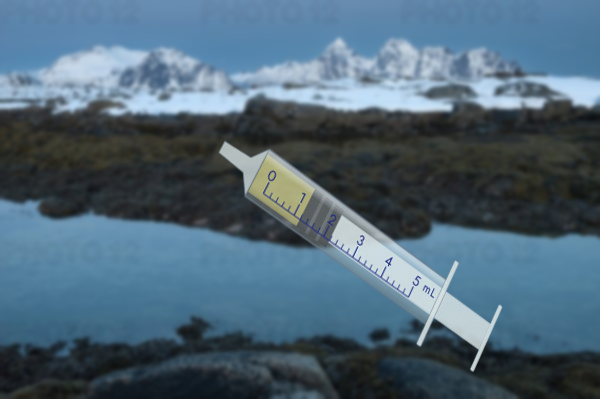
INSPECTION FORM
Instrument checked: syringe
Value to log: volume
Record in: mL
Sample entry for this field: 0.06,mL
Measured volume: 1.2,mL
